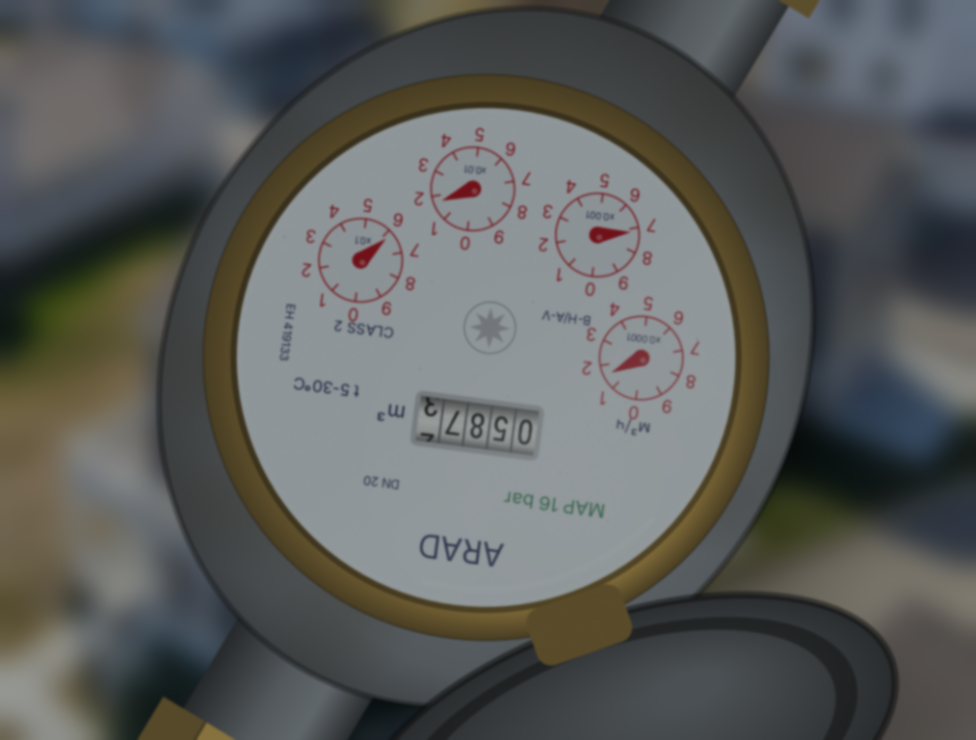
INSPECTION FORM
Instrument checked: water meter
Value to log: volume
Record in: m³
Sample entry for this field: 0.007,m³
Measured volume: 5872.6171,m³
